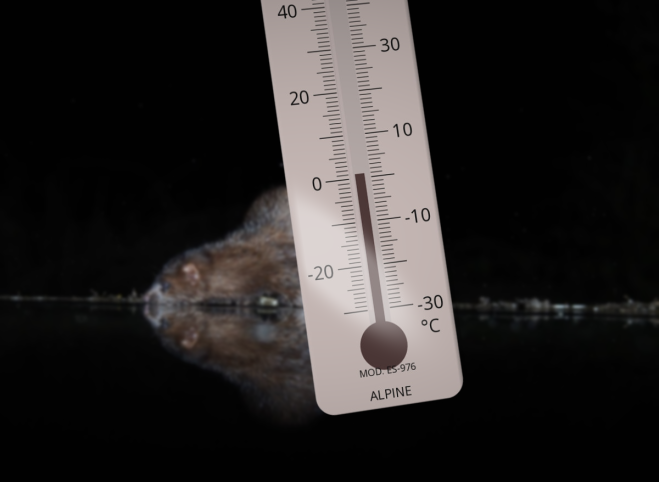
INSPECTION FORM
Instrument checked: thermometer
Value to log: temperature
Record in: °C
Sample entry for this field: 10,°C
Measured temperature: 1,°C
